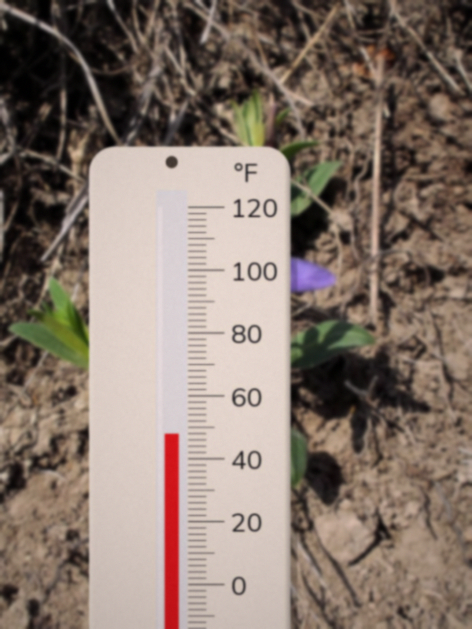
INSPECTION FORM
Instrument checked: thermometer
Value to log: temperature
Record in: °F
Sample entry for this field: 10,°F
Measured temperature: 48,°F
